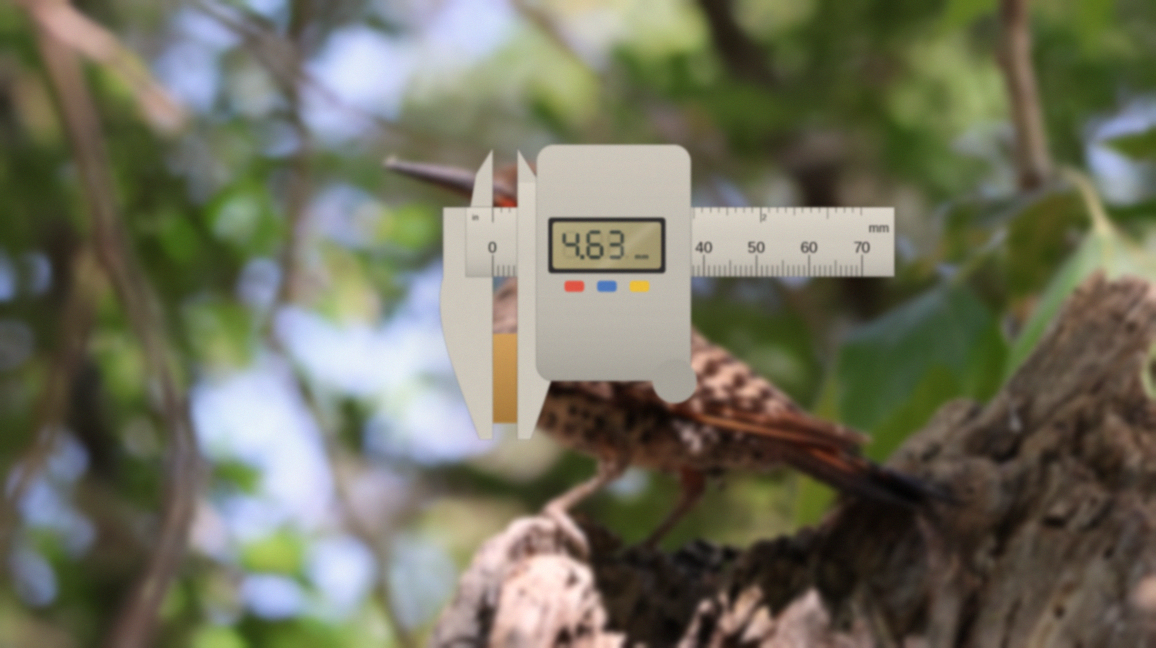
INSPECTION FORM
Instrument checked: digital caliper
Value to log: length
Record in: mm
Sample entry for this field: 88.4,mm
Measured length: 4.63,mm
